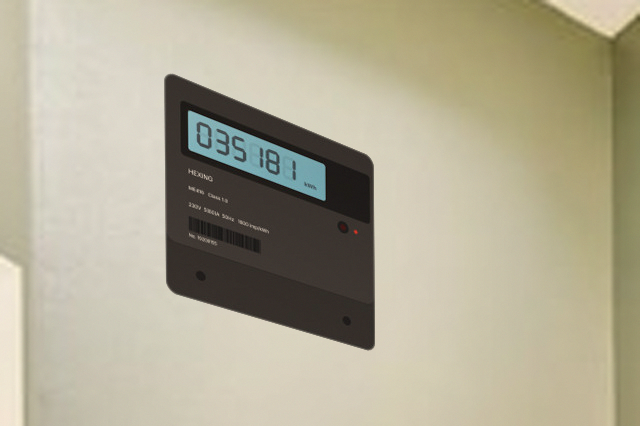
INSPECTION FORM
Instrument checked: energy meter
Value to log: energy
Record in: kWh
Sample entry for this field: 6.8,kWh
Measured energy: 35181,kWh
